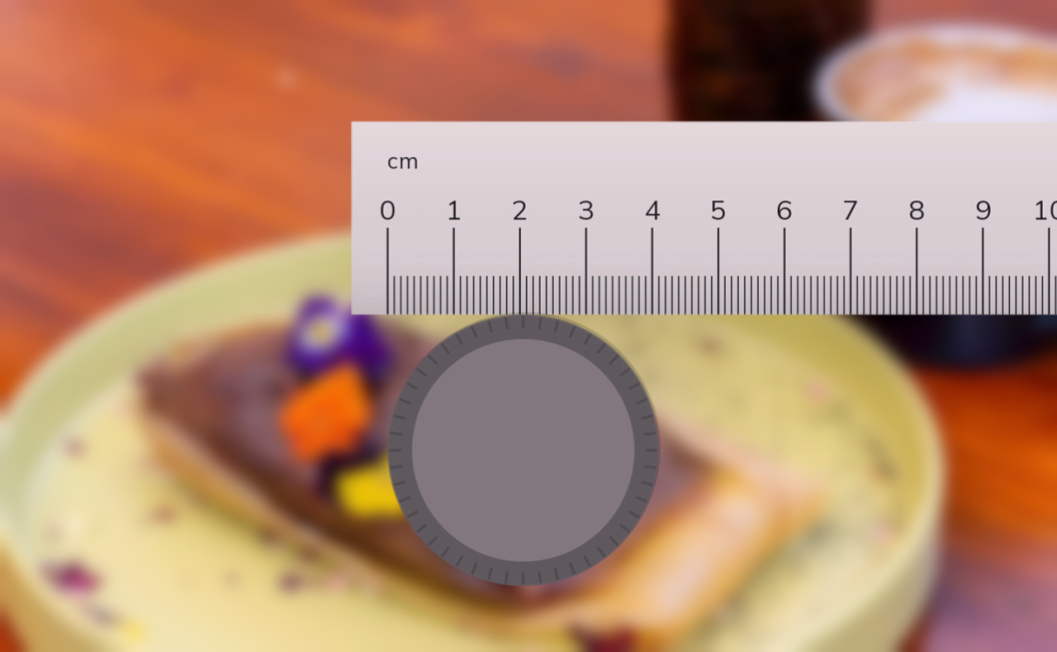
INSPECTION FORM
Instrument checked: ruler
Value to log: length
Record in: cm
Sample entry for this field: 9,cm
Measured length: 4.1,cm
